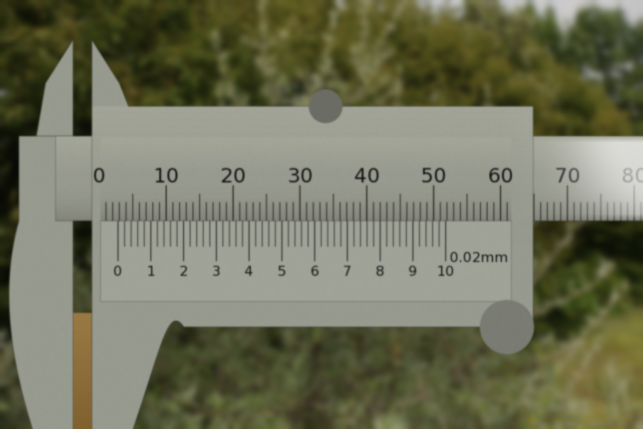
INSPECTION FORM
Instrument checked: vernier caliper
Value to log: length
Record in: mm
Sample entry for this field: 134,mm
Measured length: 2.8,mm
